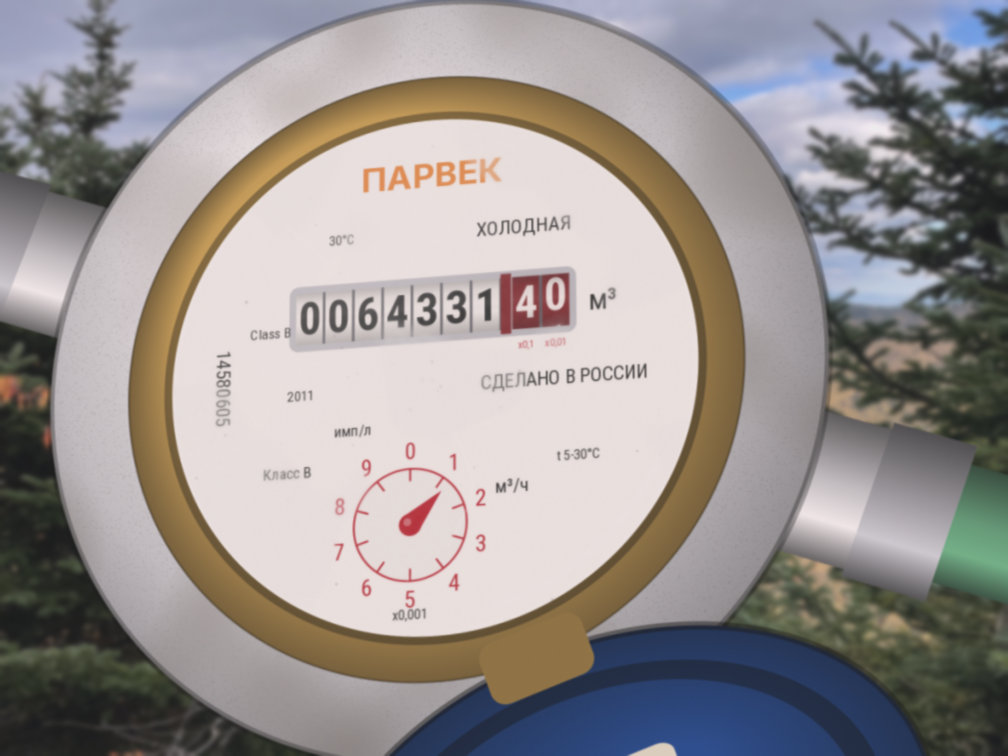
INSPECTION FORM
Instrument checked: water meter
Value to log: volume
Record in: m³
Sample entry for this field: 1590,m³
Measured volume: 64331.401,m³
